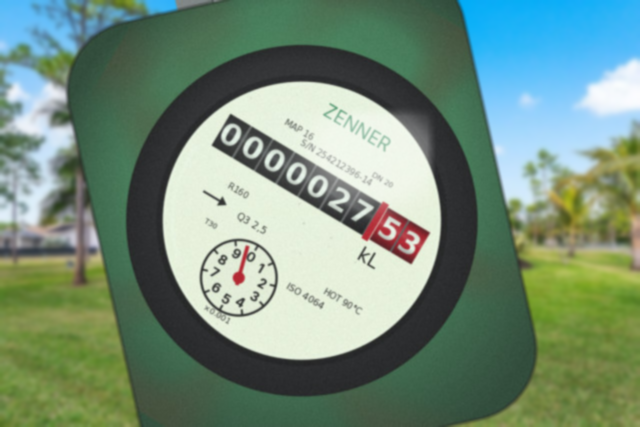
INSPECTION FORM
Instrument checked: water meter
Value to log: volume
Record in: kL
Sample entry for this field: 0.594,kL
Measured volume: 27.529,kL
